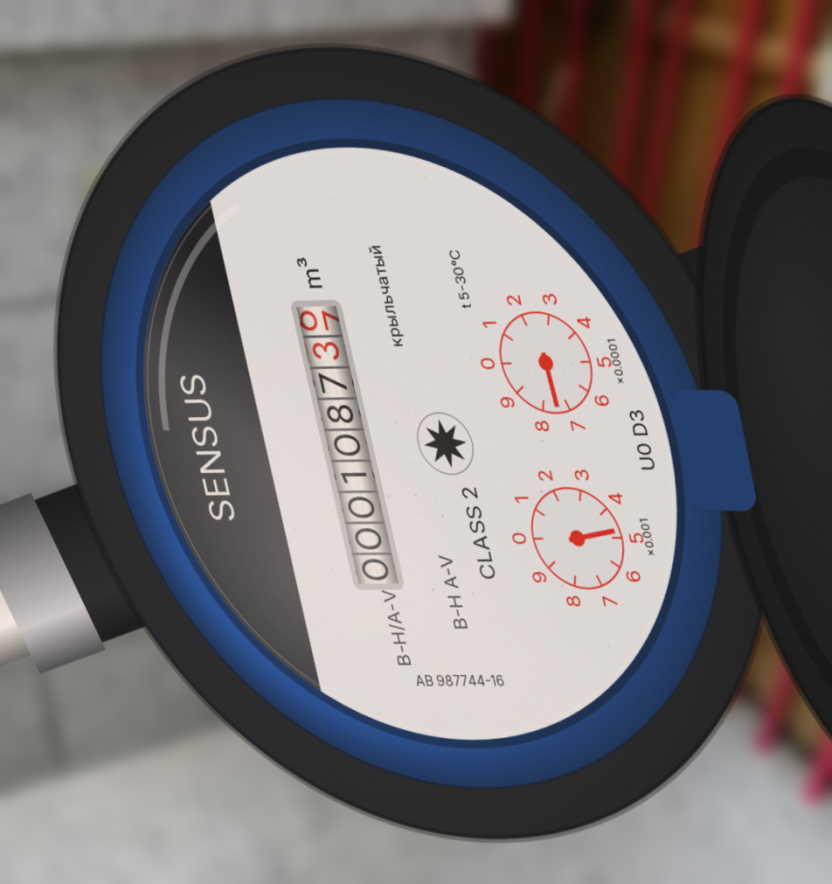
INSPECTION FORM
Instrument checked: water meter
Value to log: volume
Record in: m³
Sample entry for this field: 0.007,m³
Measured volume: 1087.3647,m³
